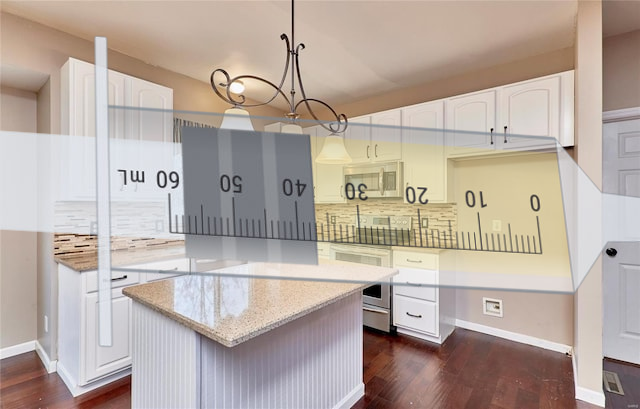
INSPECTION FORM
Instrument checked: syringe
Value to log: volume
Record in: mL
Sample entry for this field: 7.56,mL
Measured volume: 37,mL
